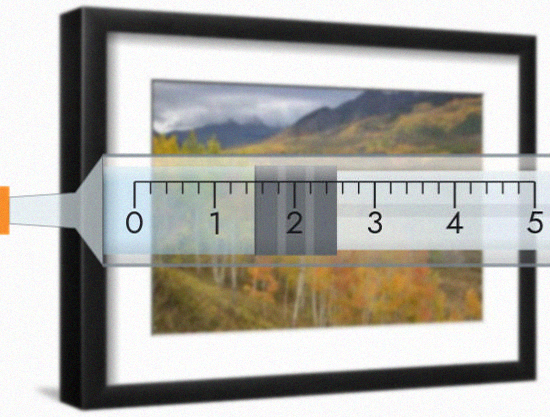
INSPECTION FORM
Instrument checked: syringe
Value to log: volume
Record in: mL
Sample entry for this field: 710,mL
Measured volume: 1.5,mL
